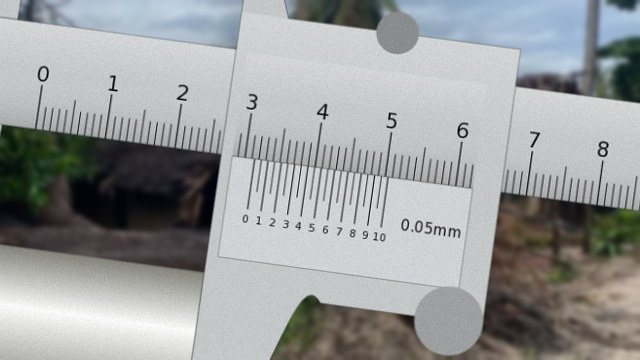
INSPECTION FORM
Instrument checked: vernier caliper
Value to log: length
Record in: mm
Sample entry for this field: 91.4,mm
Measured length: 31.4,mm
